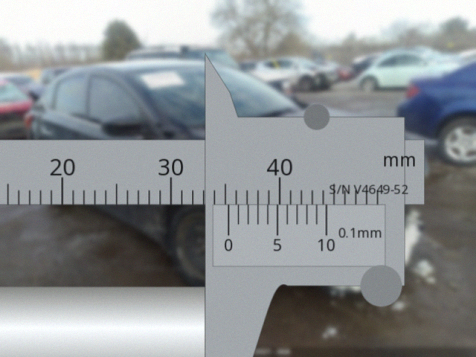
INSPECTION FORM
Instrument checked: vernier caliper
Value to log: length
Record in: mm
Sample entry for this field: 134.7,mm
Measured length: 35.3,mm
